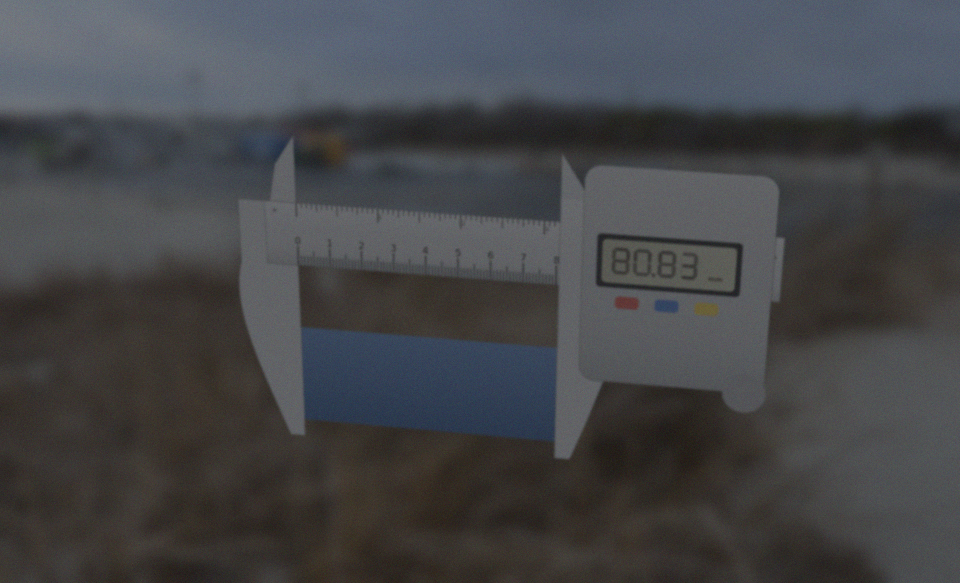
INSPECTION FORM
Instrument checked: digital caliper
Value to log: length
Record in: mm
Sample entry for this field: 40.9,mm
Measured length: 80.83,mm
